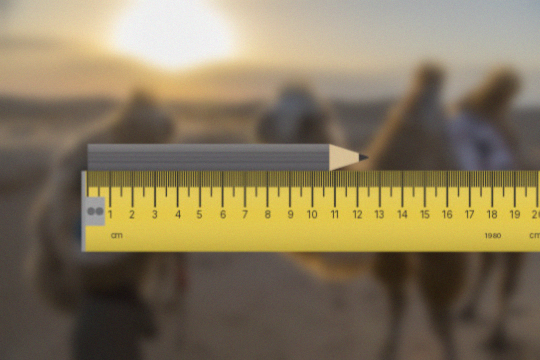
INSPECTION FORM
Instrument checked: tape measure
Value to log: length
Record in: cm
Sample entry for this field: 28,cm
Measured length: 12.5,cm
